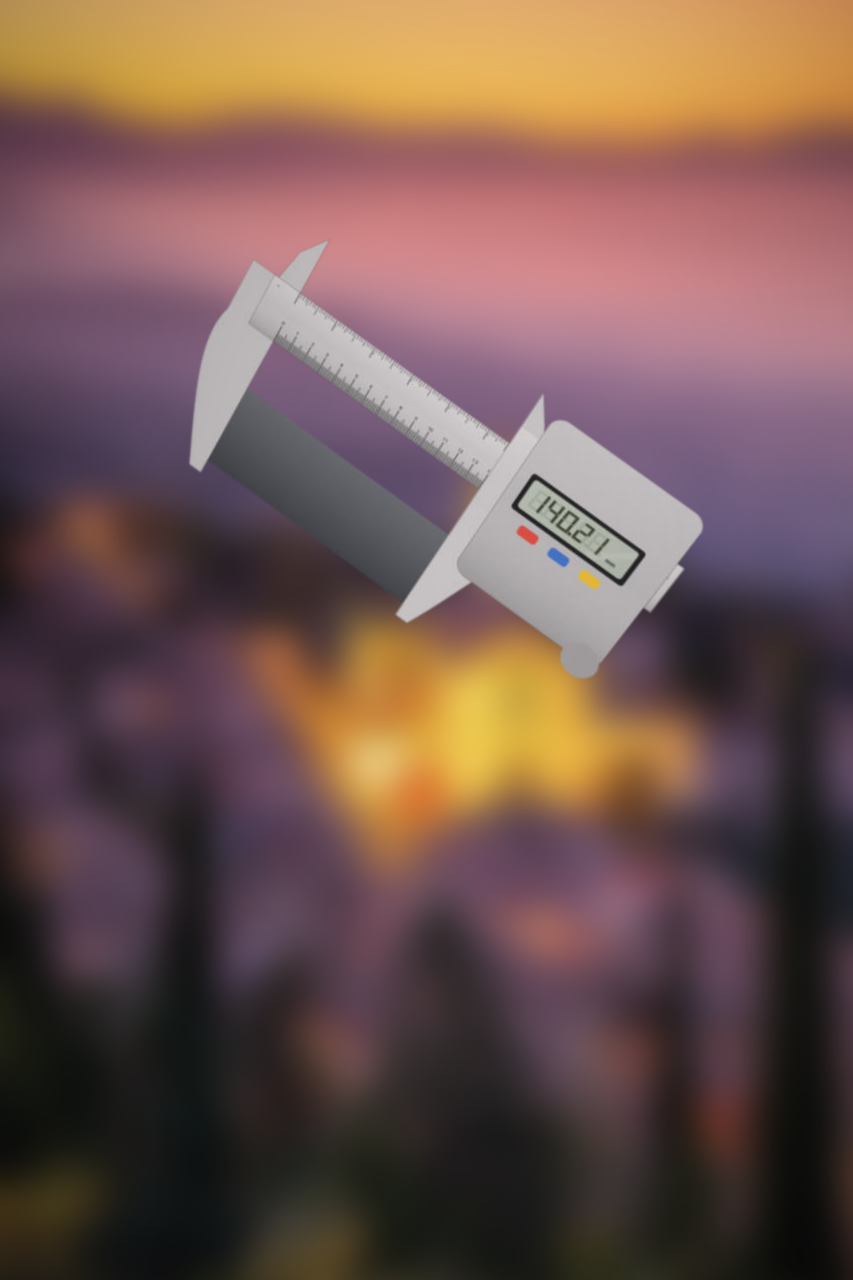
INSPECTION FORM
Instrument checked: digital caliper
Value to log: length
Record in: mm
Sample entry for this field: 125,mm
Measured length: 140.21,mm
